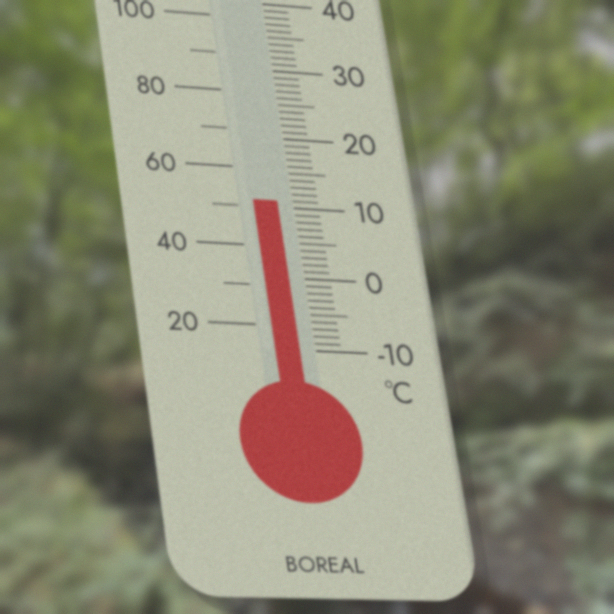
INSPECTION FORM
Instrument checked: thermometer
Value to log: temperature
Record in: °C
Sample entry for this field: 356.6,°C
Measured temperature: 11,°C
